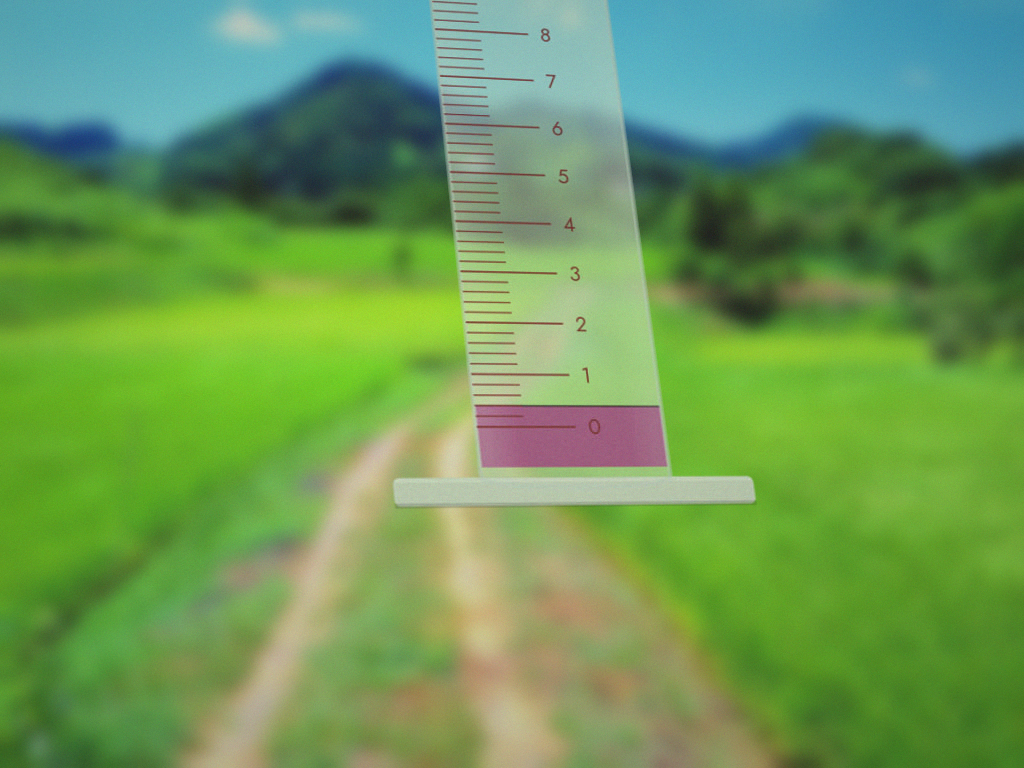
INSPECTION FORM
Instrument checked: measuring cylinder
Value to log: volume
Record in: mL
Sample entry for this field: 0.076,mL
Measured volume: 0.4,mL
